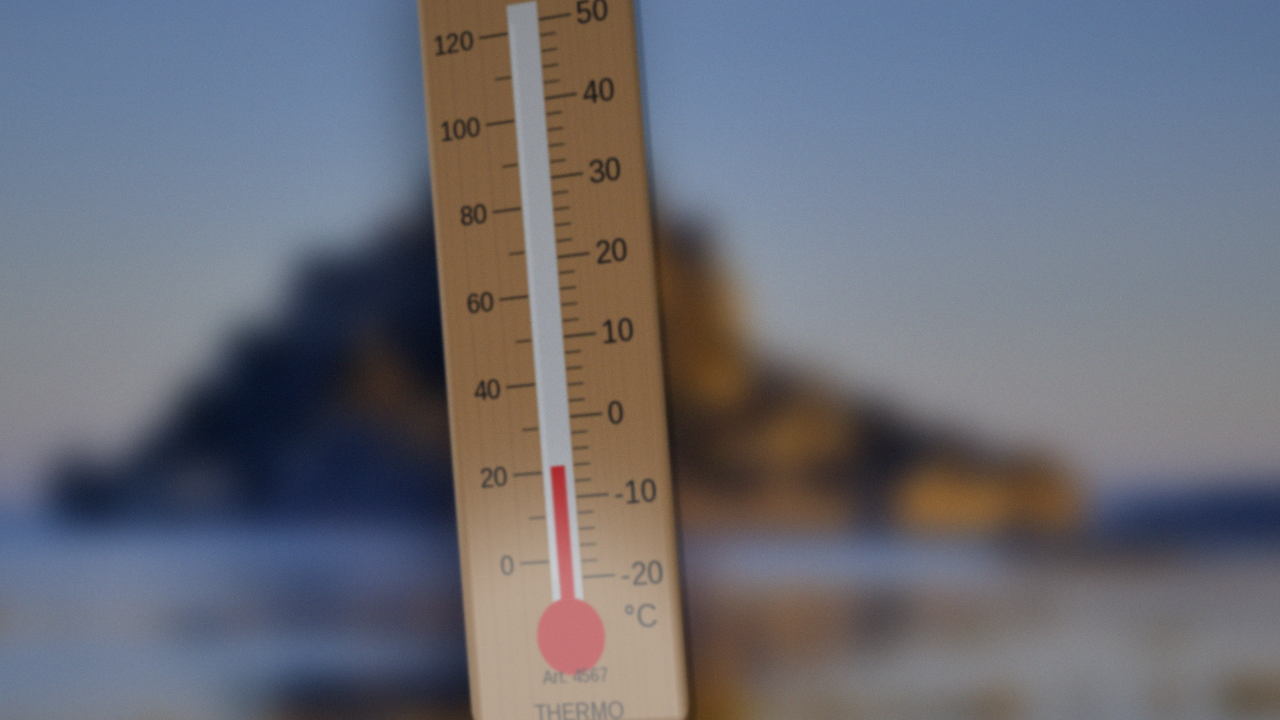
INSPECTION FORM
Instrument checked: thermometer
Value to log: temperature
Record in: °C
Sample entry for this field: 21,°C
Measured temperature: -6,°C
